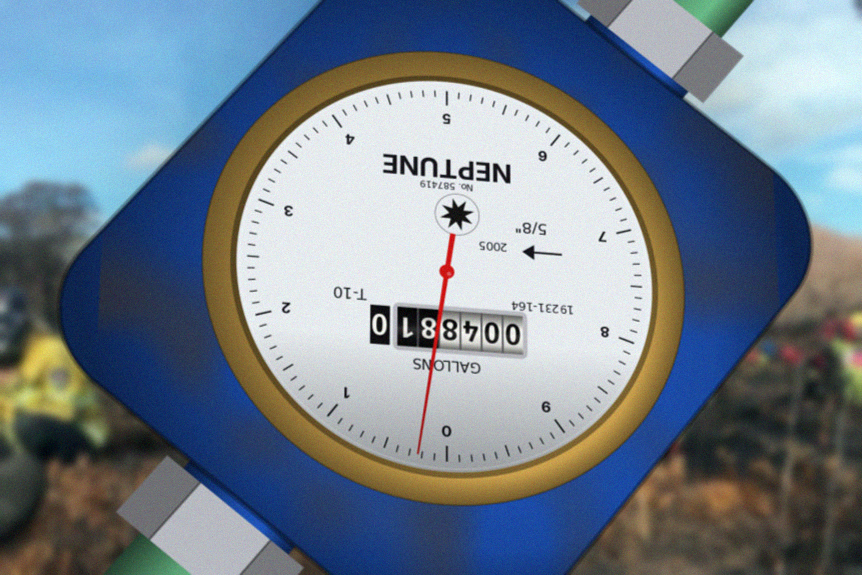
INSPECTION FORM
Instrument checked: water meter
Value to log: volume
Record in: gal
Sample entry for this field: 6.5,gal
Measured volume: 48810.2,gal
